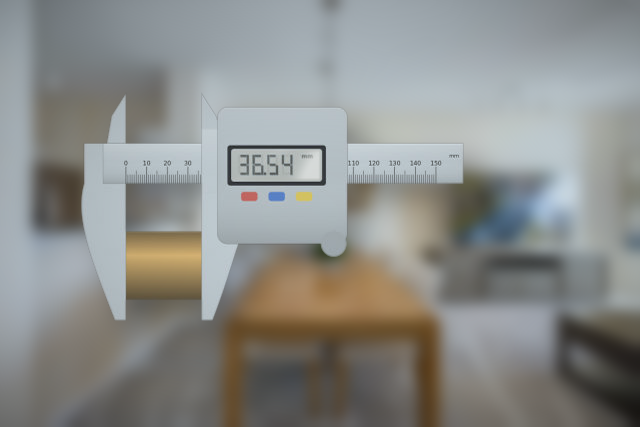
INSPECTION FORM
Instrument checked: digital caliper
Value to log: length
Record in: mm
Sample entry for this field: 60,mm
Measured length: 36.54,mm
